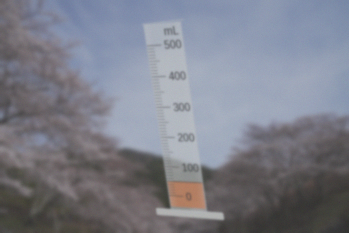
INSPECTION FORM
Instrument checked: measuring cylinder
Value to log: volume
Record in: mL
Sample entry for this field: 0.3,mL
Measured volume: 50,mL
